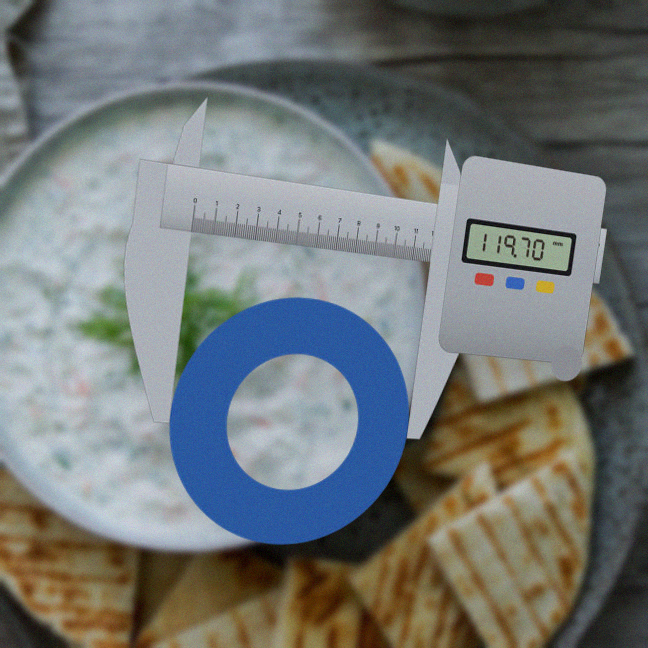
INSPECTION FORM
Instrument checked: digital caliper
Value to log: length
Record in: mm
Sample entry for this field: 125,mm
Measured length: 119.70,mm
